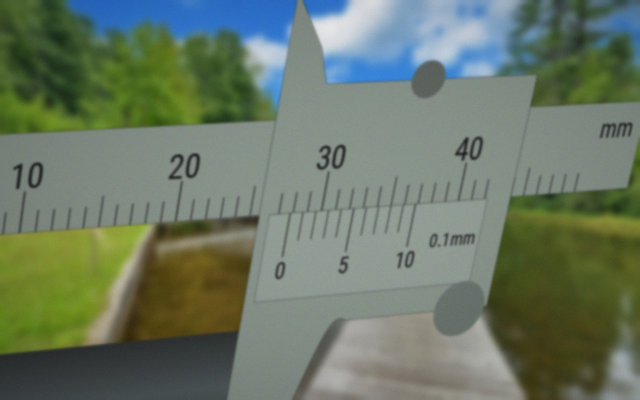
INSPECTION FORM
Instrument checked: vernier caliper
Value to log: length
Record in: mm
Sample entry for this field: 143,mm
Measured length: 27.8,mm
